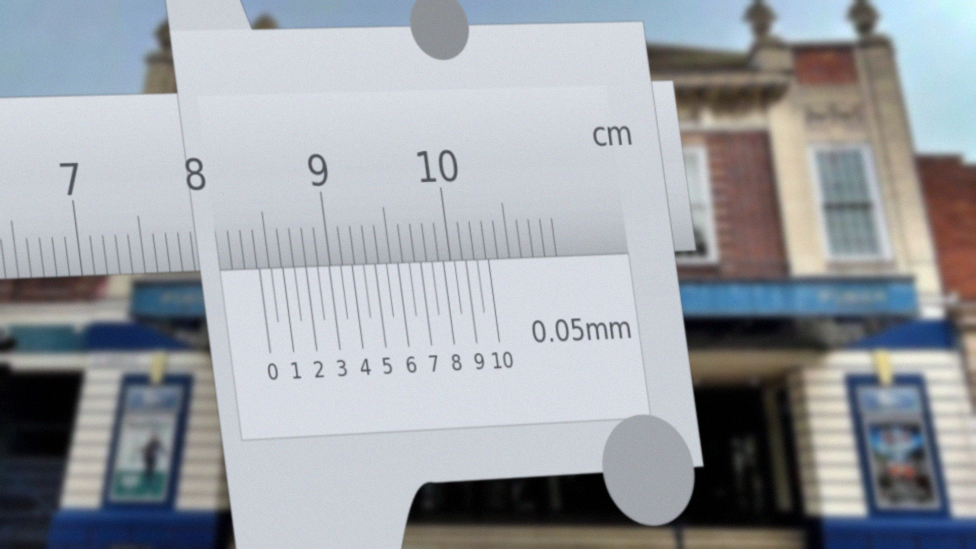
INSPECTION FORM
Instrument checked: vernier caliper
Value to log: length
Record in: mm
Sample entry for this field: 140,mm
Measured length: 84.2,mm
